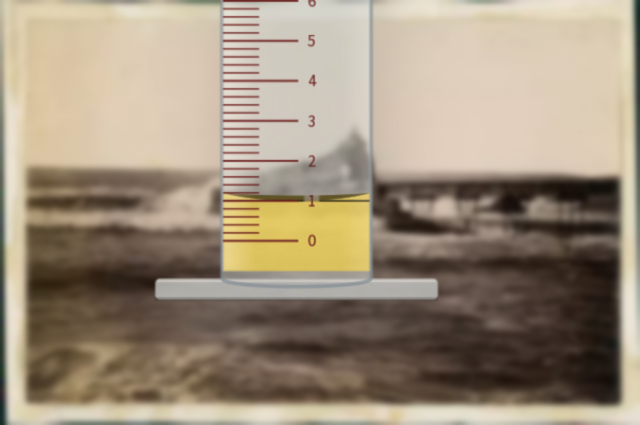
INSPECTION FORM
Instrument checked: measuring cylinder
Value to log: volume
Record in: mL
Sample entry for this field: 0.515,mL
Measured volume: 1,mL
